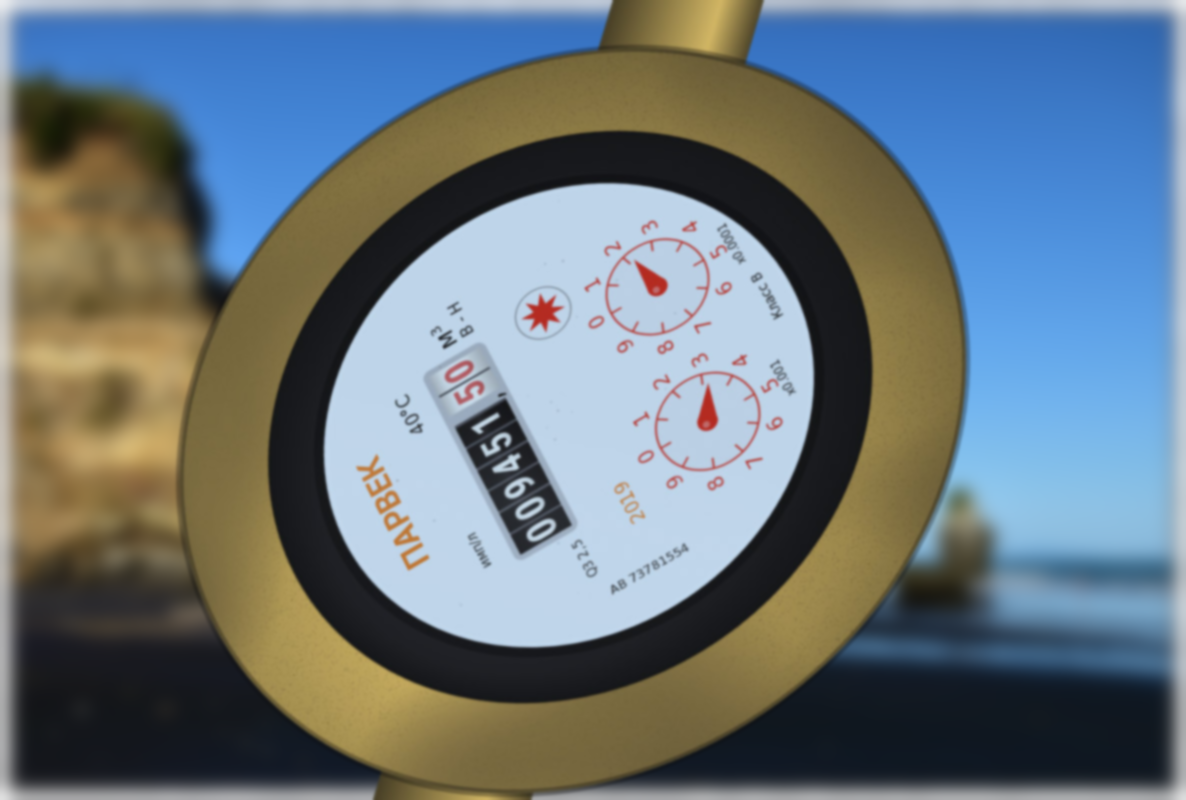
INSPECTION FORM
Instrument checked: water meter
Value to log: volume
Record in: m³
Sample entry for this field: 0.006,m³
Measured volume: 9451.5032,m³
